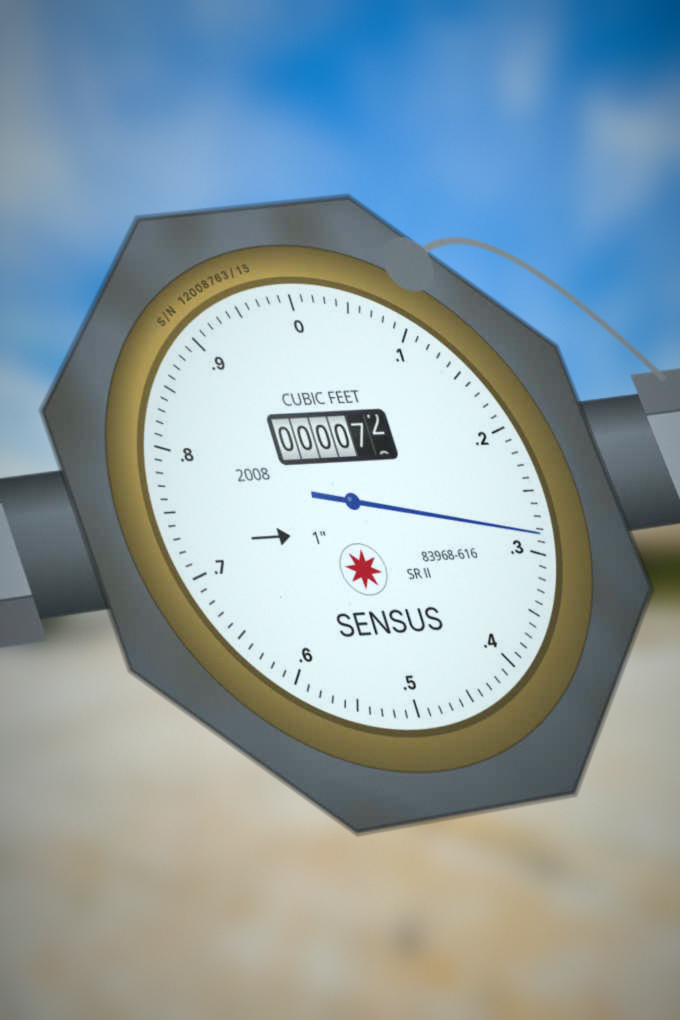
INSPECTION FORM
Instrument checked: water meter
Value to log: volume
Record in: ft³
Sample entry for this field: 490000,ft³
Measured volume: 72.28,ft³
